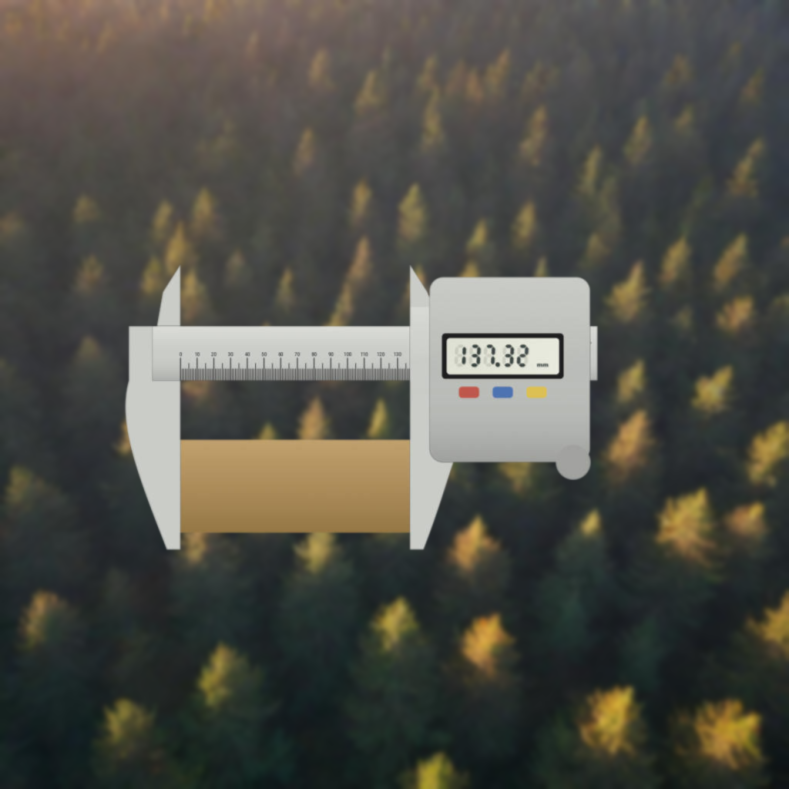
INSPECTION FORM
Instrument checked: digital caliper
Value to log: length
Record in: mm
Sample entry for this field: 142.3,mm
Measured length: 137.32,mm
